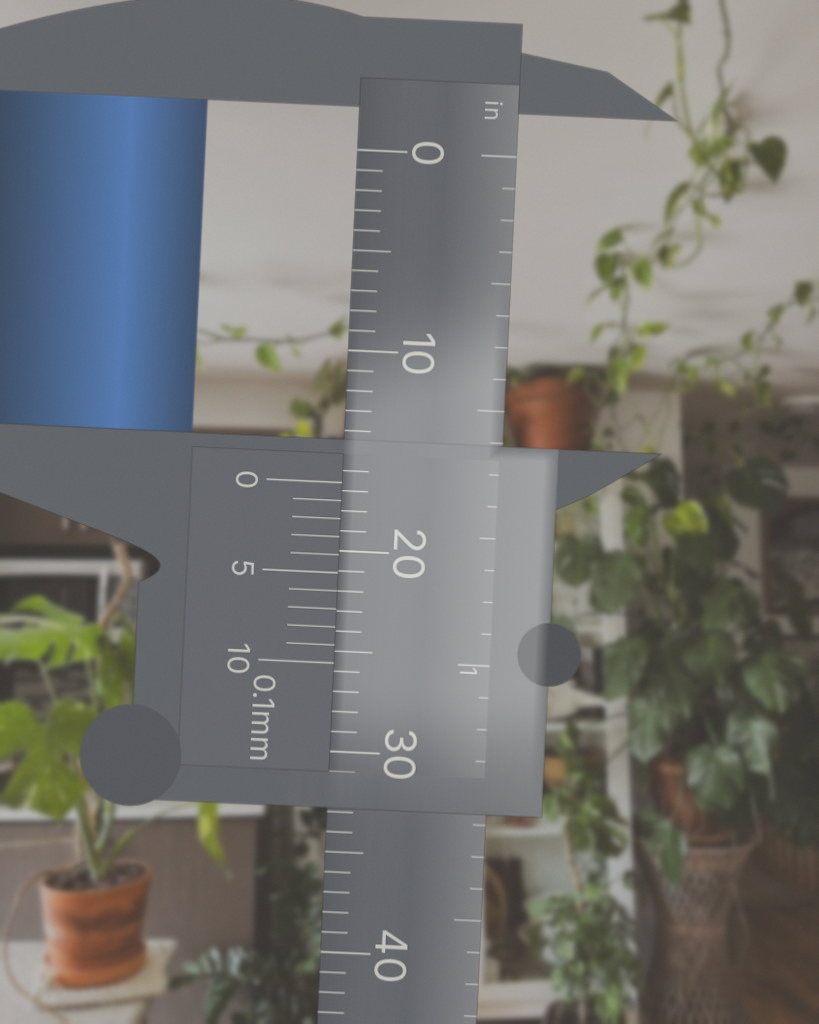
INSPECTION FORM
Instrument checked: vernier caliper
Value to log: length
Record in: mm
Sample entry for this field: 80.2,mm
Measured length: 16.6,mm
